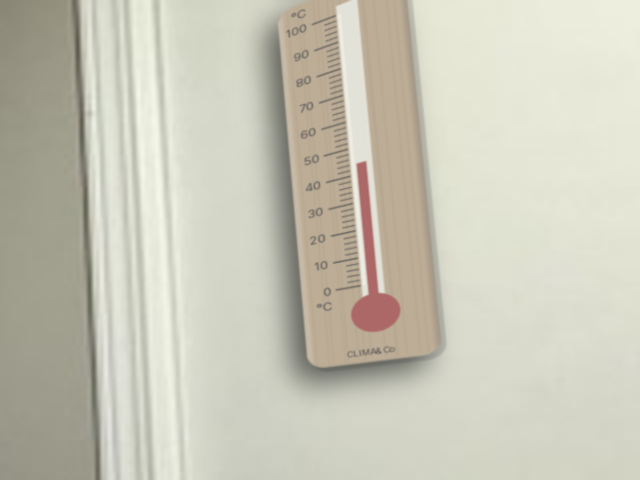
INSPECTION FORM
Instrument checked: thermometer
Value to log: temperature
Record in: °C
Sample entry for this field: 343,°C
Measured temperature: 44,°C
